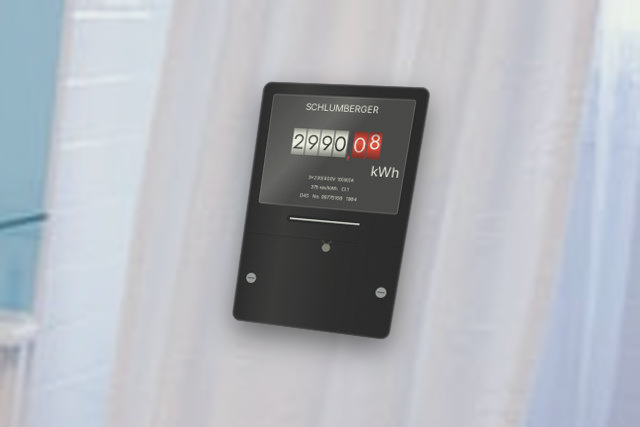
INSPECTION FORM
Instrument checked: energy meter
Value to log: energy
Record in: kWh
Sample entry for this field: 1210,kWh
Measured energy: 2990.08,kWh
